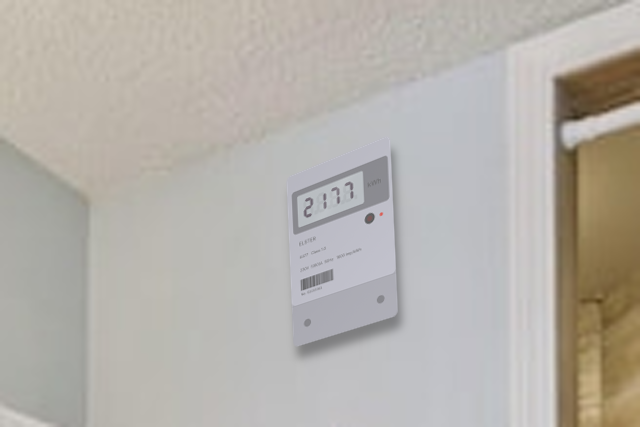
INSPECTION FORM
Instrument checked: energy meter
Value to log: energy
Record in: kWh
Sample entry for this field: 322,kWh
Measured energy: 2177,kWh
